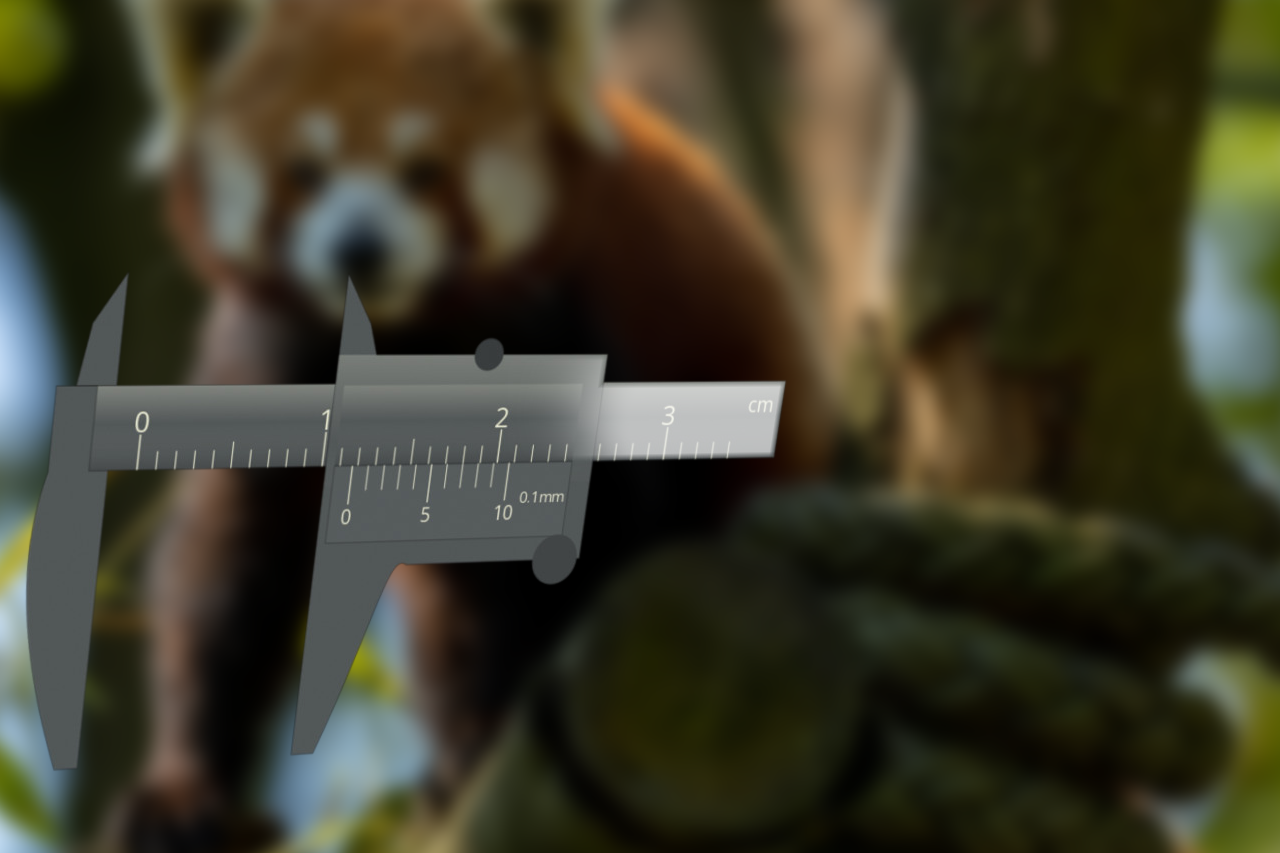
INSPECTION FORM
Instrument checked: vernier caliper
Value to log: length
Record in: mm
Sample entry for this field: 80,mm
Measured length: 11.7,mm
